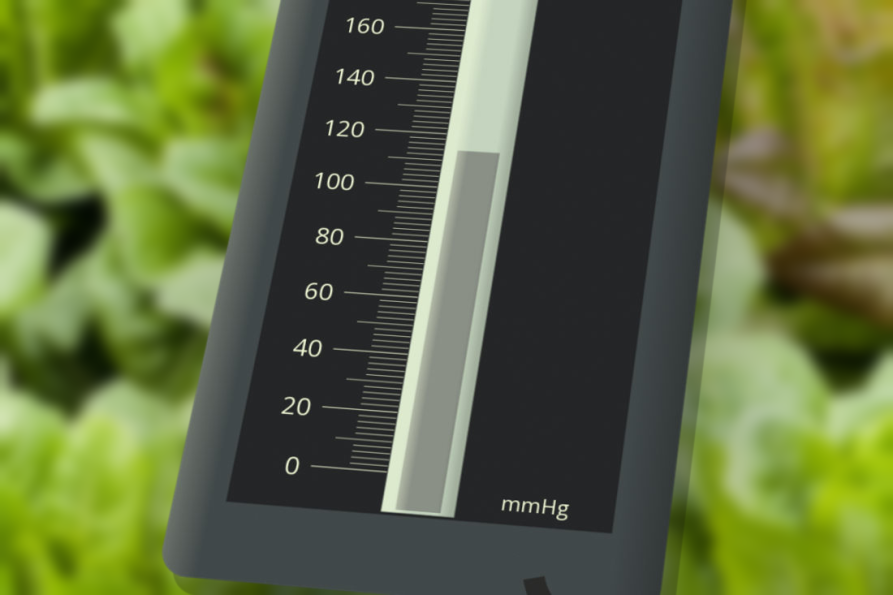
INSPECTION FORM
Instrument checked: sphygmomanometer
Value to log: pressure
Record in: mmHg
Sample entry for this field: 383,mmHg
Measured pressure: 114,mmHg
